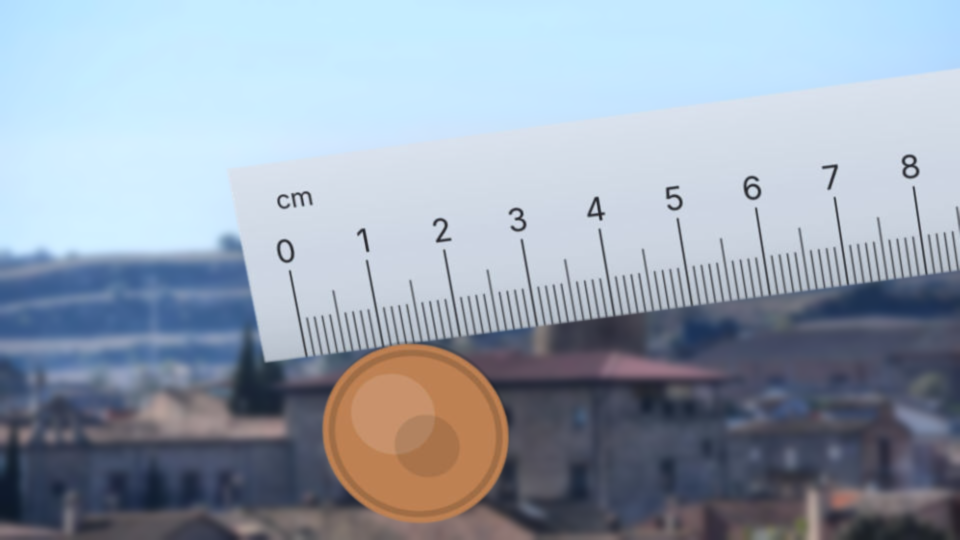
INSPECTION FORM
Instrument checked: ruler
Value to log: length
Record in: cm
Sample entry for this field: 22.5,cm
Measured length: 2.4,cm
